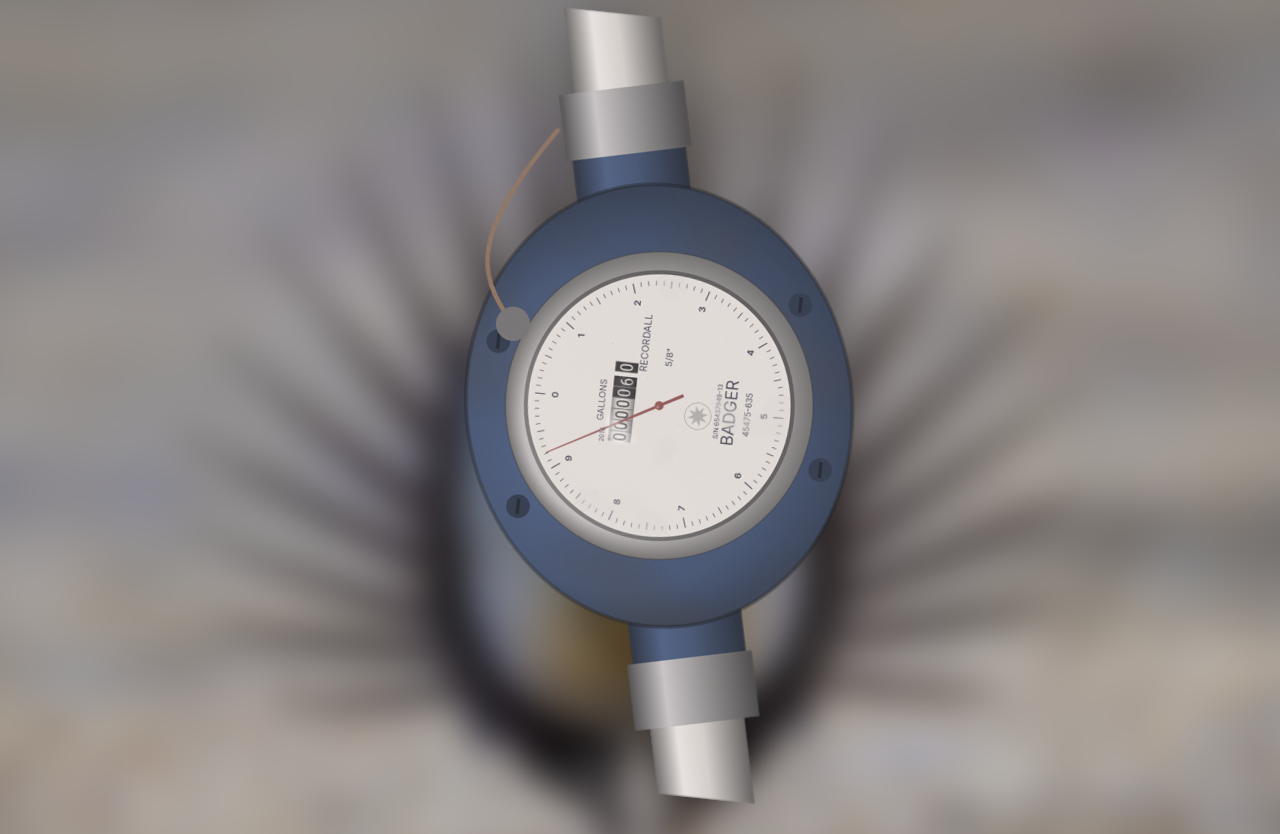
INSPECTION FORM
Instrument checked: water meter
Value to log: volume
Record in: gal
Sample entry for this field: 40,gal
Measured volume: 59.2,gal
